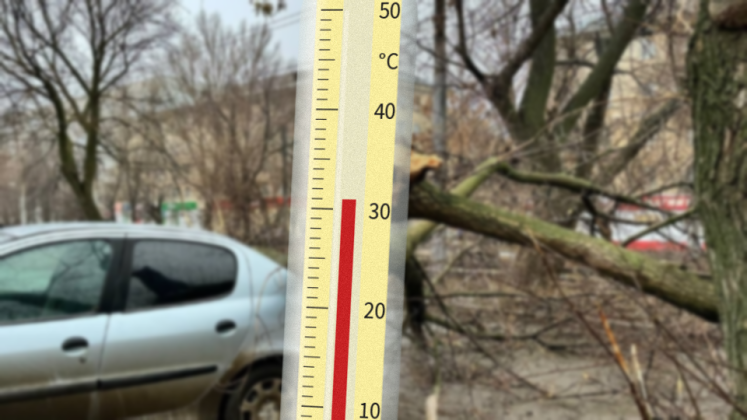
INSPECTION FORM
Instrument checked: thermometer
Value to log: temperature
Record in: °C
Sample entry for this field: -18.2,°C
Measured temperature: 31,°C
